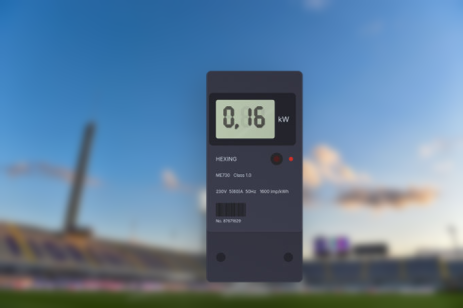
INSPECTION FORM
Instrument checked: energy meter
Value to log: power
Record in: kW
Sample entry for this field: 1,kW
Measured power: 0.16,kW
